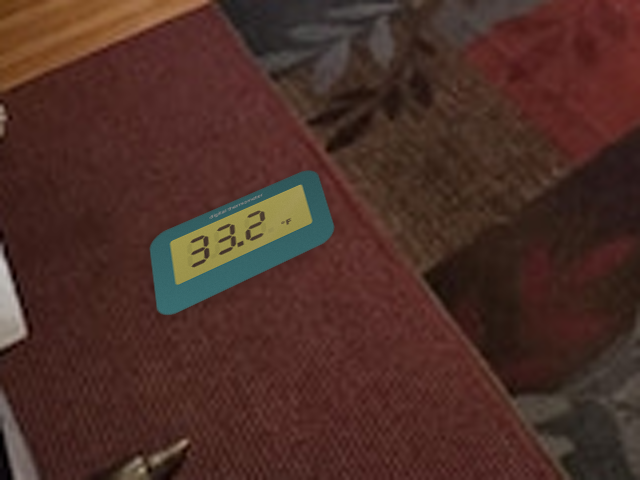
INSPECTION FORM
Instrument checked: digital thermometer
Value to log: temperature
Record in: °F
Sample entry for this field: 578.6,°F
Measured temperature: 33.2,°F
